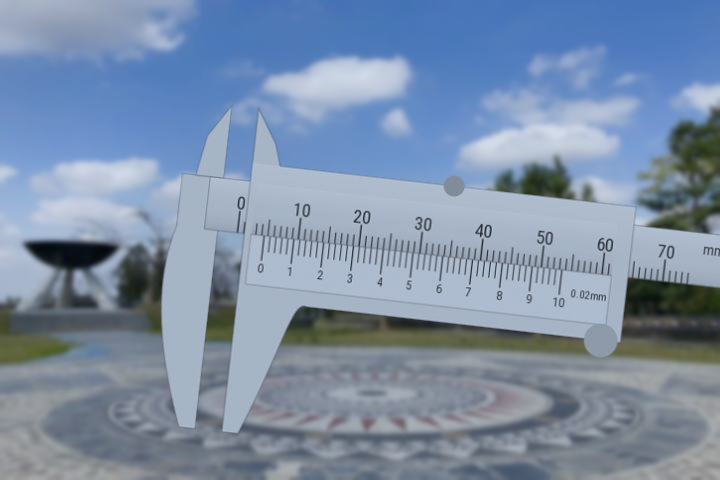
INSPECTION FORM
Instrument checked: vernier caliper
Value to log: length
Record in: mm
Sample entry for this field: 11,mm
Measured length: 4.4,mm
